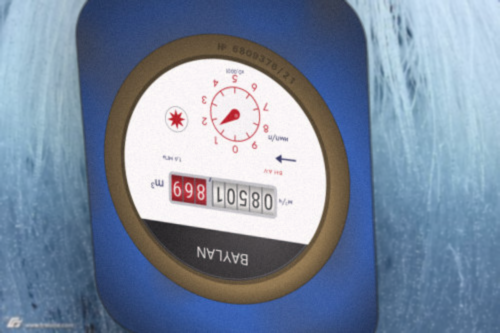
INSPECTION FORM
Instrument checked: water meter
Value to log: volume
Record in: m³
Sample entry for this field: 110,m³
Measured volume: 8501.8691,m³
